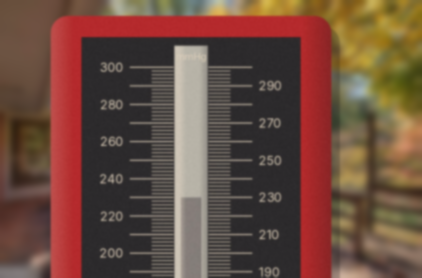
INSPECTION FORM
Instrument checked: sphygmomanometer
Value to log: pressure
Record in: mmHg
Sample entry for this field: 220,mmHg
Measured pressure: 230,mmHg
